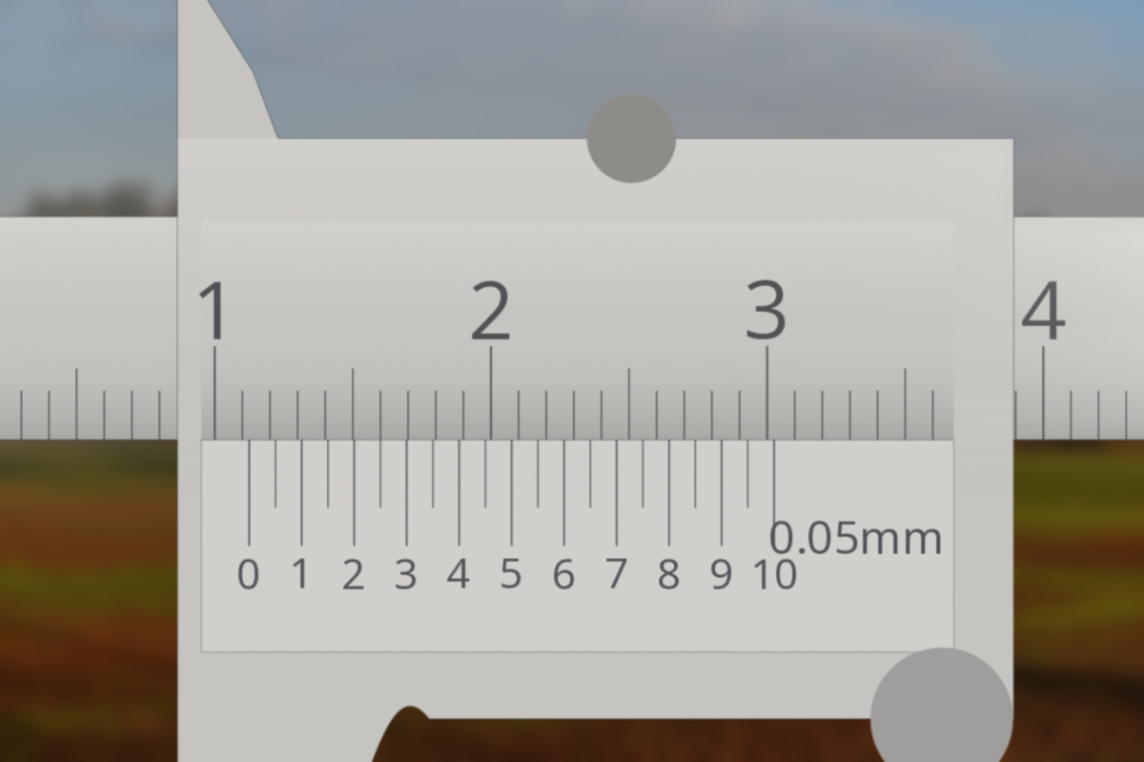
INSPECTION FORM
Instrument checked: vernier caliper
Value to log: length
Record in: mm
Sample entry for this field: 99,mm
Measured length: 11.25,mm
